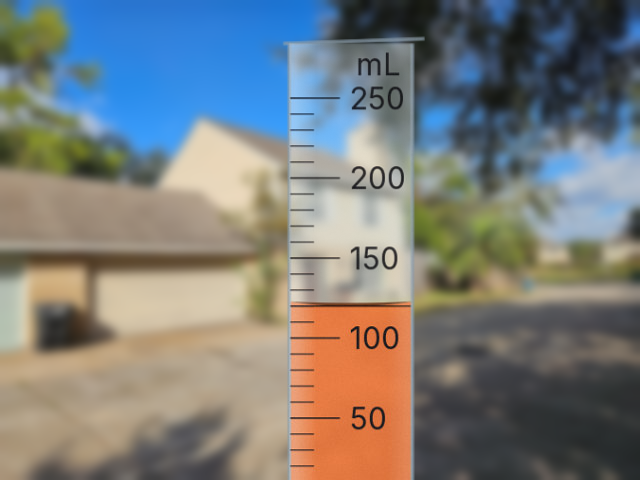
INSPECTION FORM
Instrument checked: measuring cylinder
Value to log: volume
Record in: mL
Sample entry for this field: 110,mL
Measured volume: 120,mL
